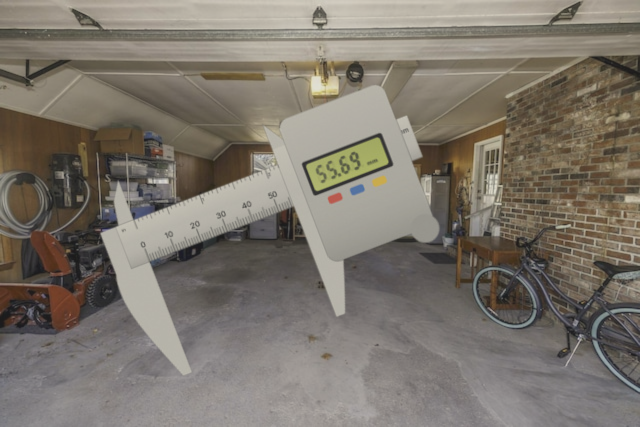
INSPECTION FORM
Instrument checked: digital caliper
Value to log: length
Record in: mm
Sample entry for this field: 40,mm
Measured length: 55.69,mm
